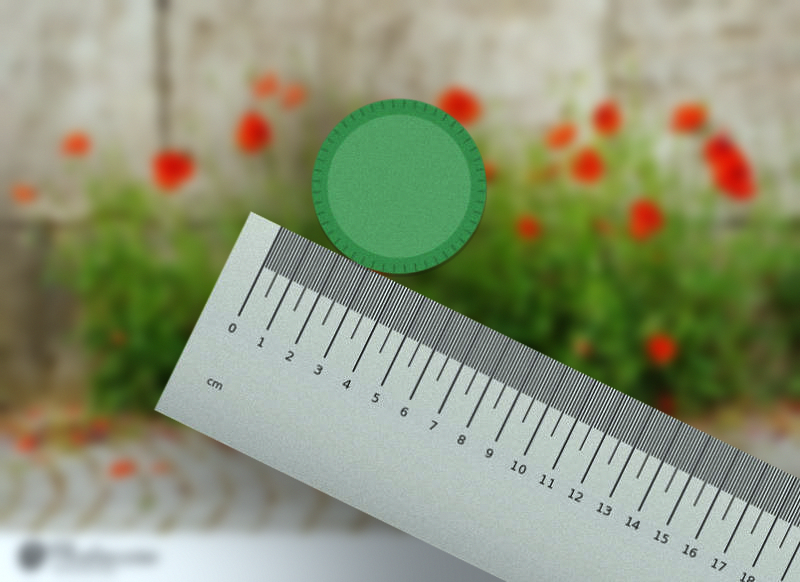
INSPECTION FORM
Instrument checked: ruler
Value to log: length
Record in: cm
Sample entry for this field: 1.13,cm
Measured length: 5.5,cm
